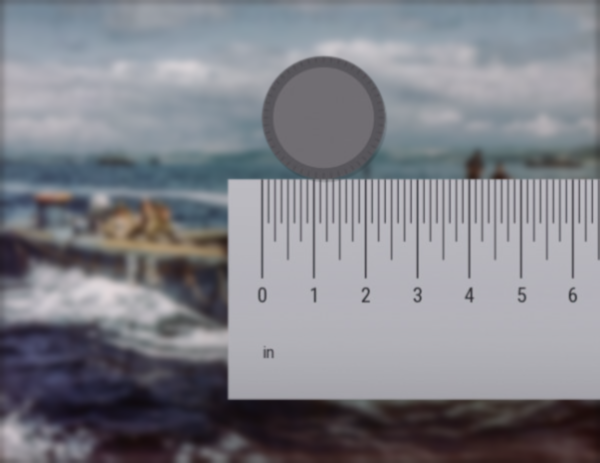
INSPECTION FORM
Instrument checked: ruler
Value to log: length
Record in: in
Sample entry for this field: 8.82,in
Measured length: 2.375,in
